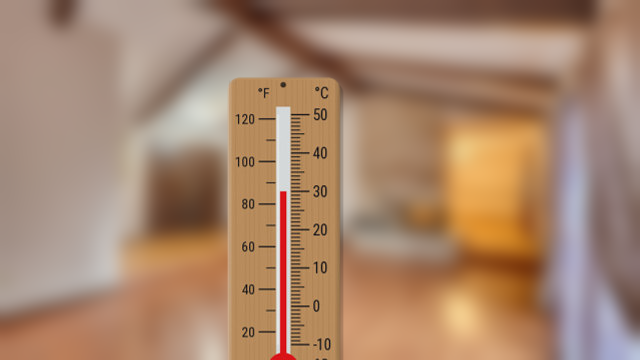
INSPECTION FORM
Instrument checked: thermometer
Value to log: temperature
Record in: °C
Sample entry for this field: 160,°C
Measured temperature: 30,°C
